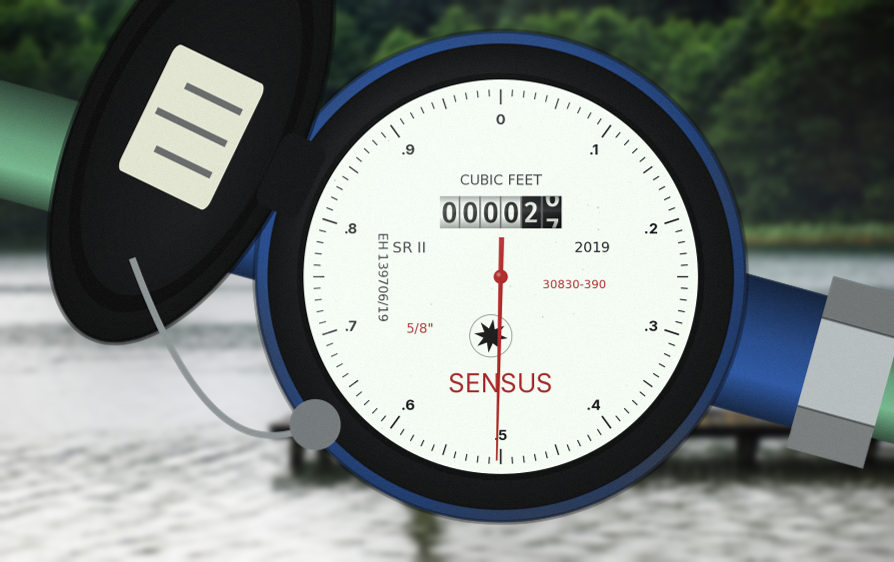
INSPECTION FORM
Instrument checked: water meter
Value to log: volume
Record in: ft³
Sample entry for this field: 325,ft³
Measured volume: 26.50,ft³
